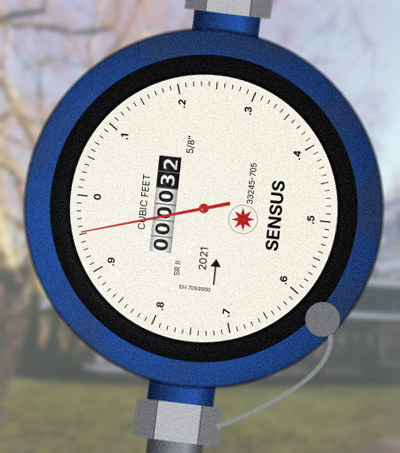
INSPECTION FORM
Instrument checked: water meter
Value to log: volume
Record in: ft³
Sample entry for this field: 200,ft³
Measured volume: 31.95,ft³
